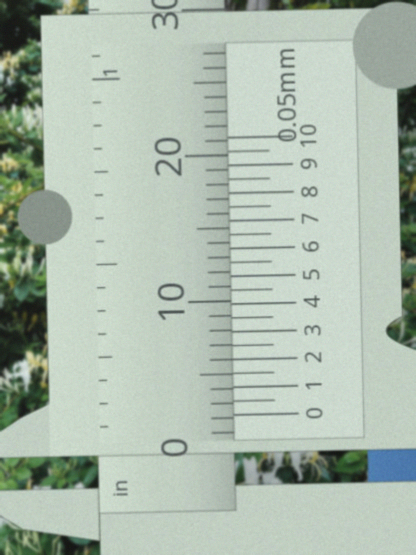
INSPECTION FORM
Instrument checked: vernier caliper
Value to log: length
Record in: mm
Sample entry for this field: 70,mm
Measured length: 2.2,mm
